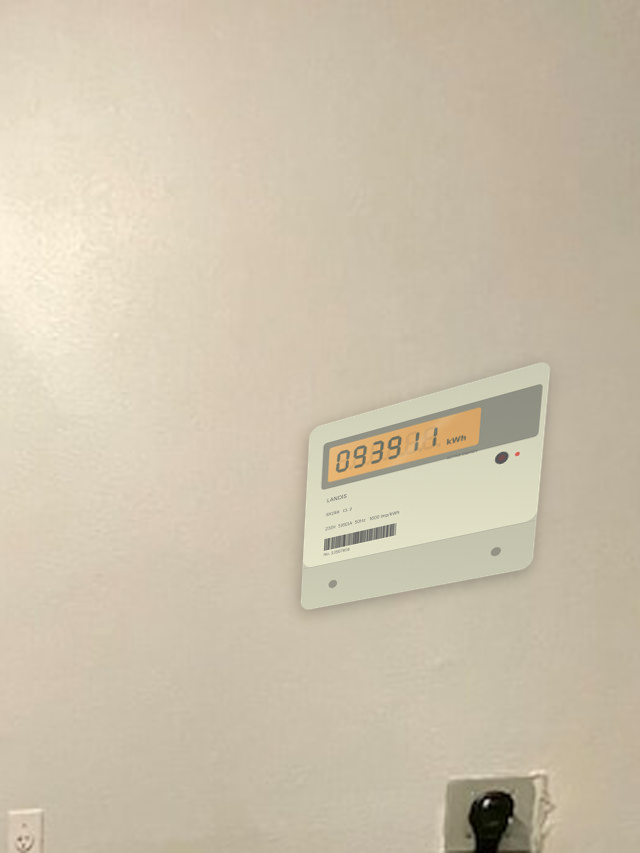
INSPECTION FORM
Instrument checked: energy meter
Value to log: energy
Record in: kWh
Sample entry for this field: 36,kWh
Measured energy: 93911,kWh
